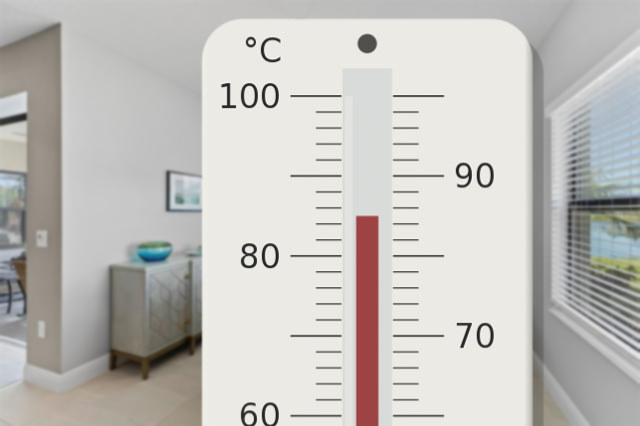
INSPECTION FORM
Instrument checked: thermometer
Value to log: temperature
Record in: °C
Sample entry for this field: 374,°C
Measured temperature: 85,°C
